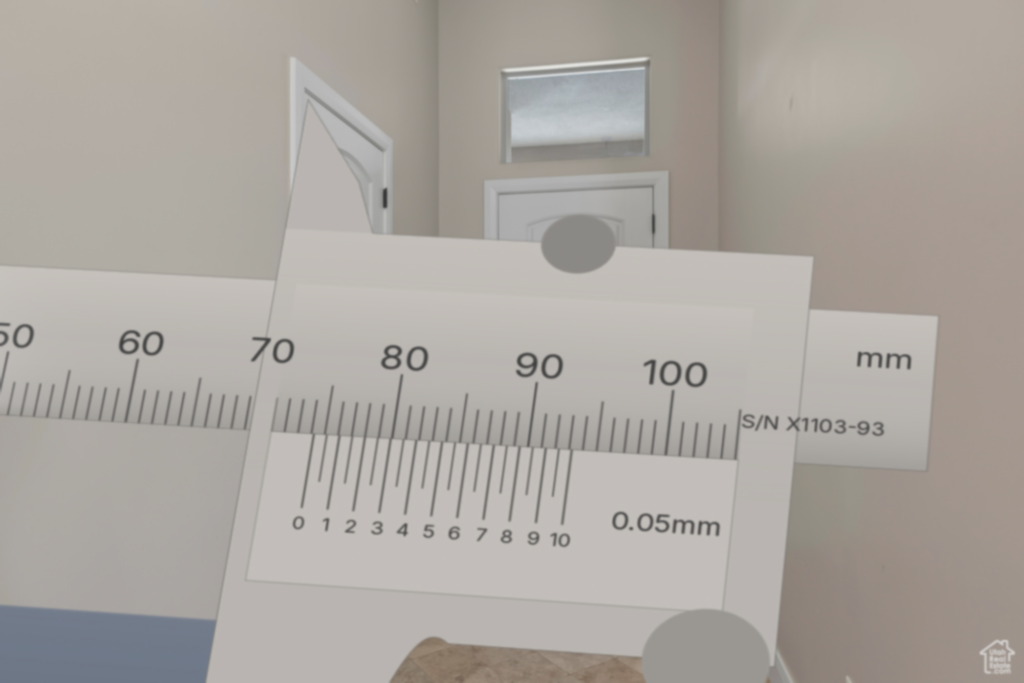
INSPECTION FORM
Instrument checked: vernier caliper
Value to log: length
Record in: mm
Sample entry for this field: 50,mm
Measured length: 74.2,mm
